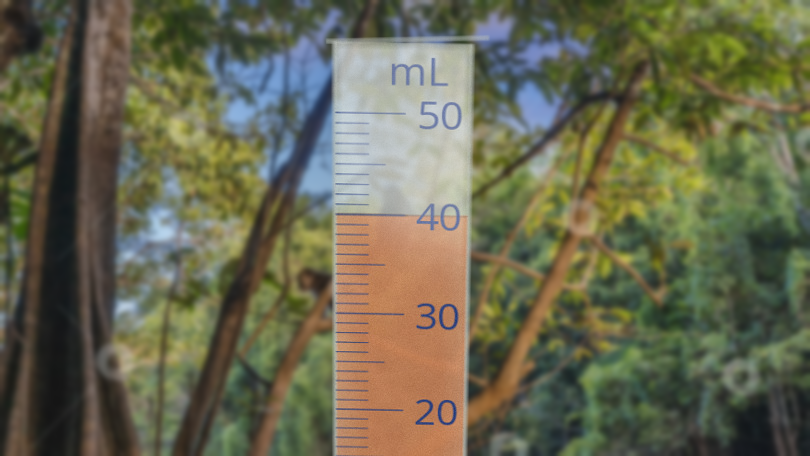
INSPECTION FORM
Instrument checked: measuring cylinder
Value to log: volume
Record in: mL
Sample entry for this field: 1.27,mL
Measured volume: 40,mL
